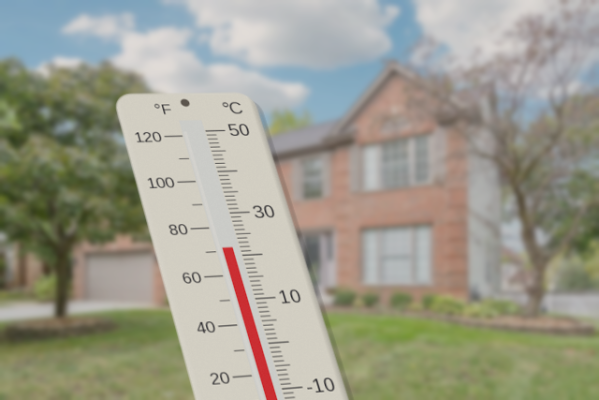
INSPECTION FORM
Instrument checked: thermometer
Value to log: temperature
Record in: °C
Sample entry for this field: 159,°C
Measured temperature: 22,°C
